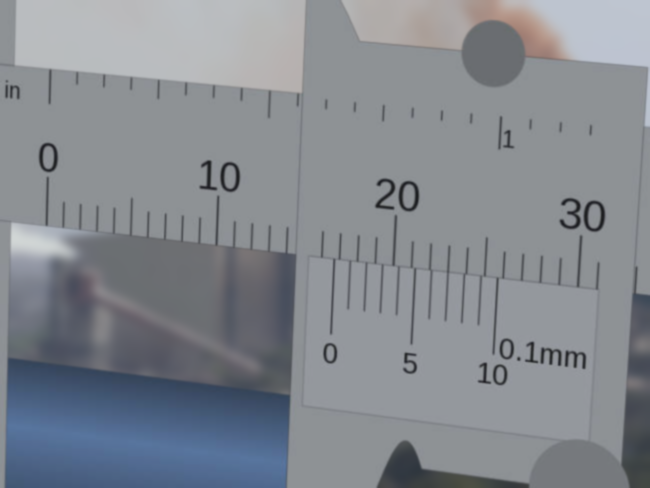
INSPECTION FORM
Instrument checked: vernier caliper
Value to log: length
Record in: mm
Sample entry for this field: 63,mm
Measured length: 16.7,mm
